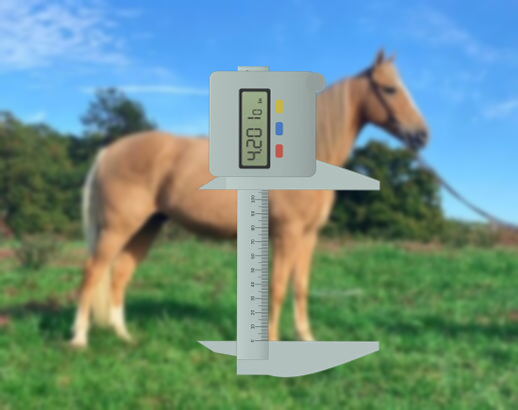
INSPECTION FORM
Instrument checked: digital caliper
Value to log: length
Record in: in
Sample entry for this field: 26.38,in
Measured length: 4.2010,in
